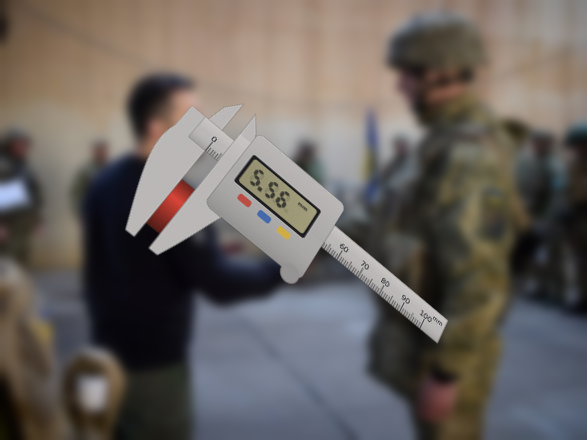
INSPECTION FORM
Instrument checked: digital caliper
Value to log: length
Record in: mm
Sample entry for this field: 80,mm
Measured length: 5.56,mm
